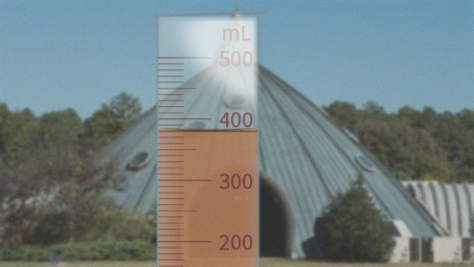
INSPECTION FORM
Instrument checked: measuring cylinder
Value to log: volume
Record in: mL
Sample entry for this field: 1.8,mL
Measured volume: 380,mL
